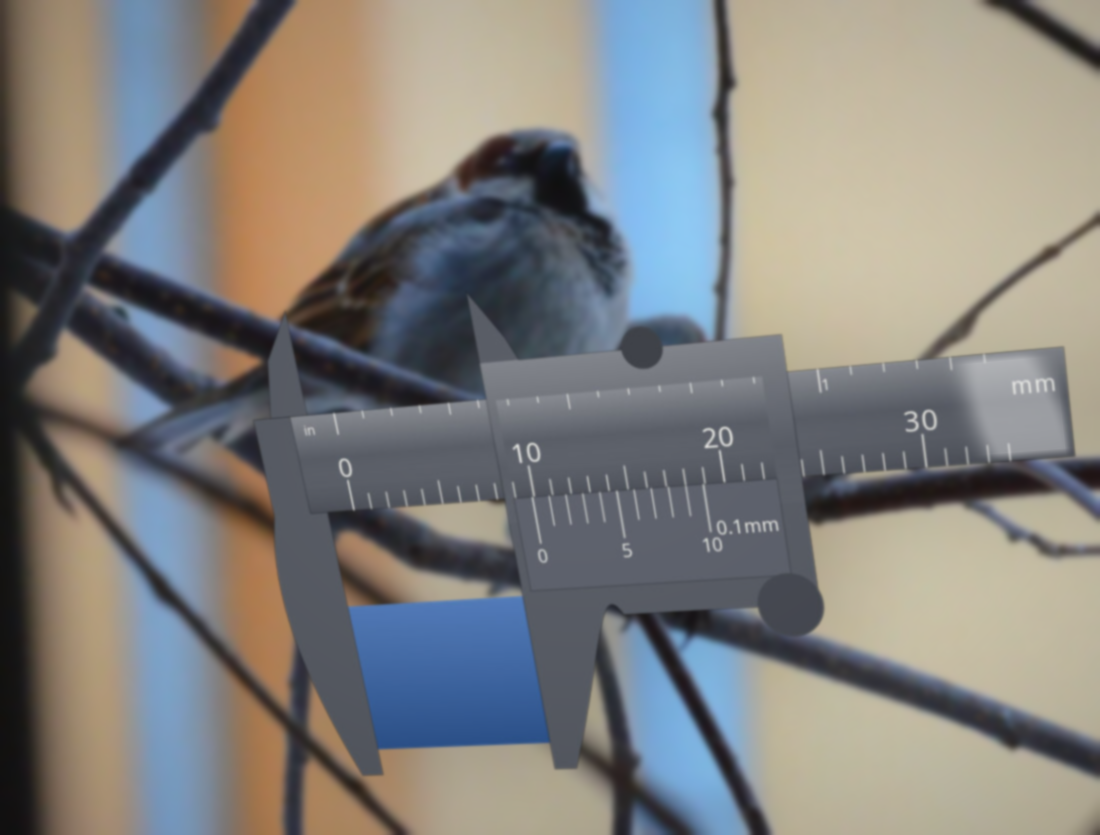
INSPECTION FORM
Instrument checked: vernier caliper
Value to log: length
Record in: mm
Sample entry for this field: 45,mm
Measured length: 9.9,mm
